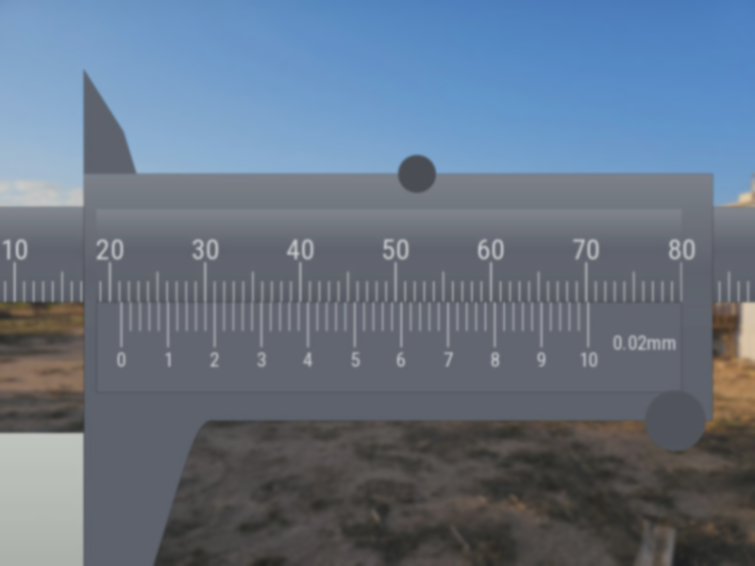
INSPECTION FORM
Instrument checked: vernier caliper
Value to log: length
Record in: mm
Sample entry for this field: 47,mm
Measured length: 21.2,mm
